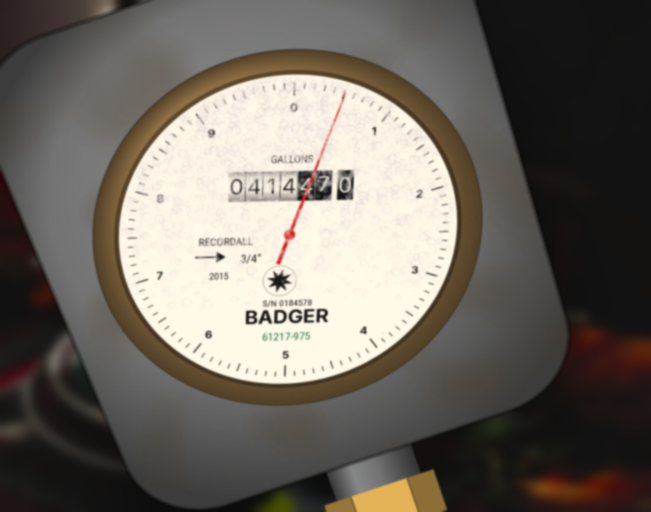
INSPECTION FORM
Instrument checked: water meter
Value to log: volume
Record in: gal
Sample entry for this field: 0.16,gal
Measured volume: 414470.5,gal
